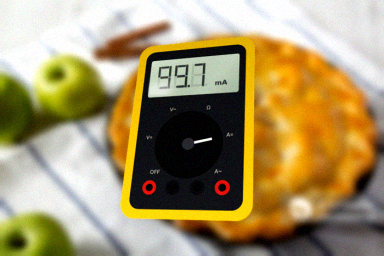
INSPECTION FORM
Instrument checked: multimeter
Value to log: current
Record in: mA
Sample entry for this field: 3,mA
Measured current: 99.7,mA
